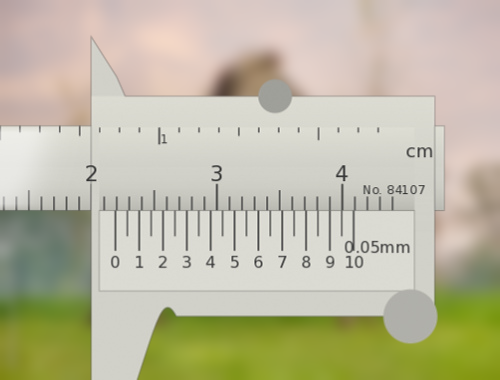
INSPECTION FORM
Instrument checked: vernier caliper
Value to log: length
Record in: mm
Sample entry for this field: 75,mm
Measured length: 21.9,mm
